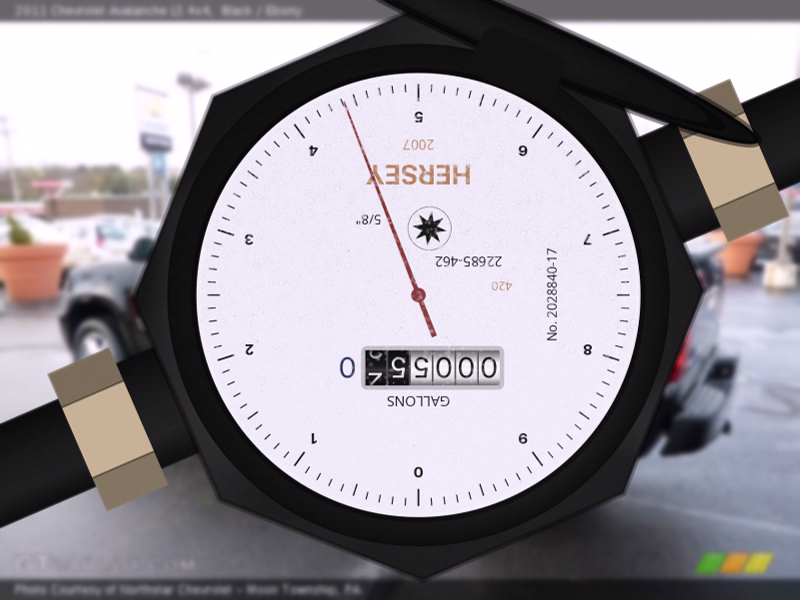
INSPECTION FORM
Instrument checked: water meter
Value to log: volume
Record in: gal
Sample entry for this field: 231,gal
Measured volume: 5524.4,gal
